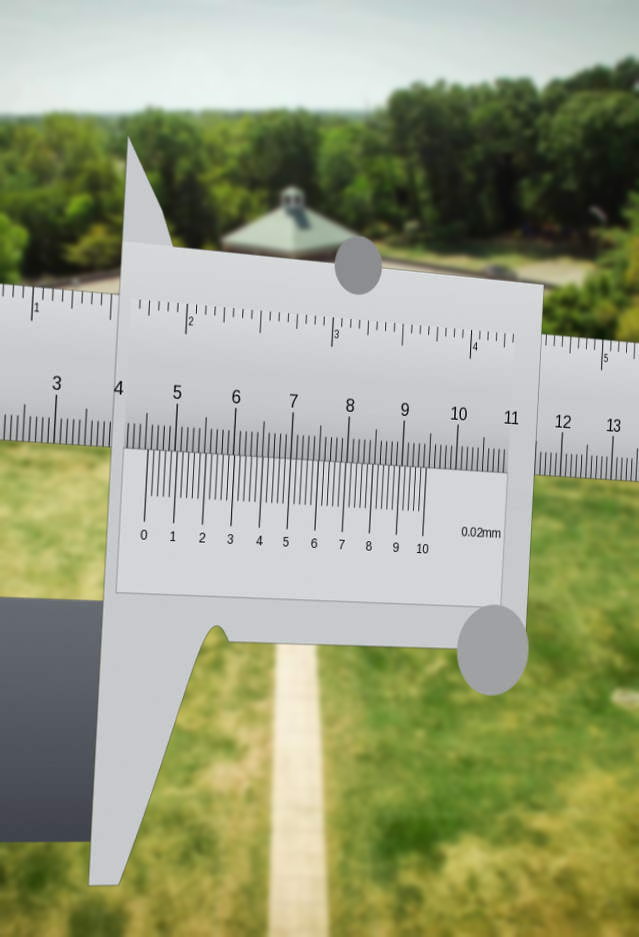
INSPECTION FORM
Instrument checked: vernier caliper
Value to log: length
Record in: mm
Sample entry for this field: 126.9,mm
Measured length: 45.5,mm
